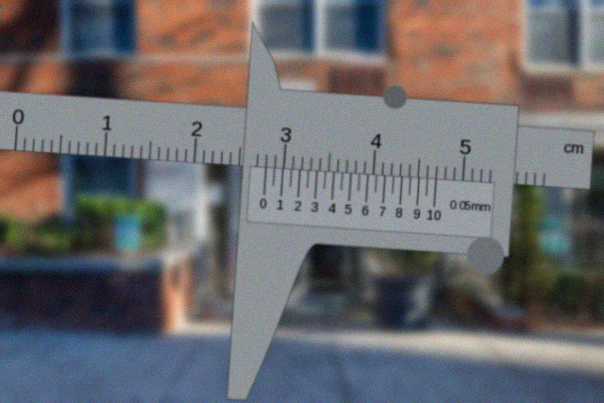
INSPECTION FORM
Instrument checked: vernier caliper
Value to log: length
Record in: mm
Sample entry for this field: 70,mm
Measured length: 28.0,mm
